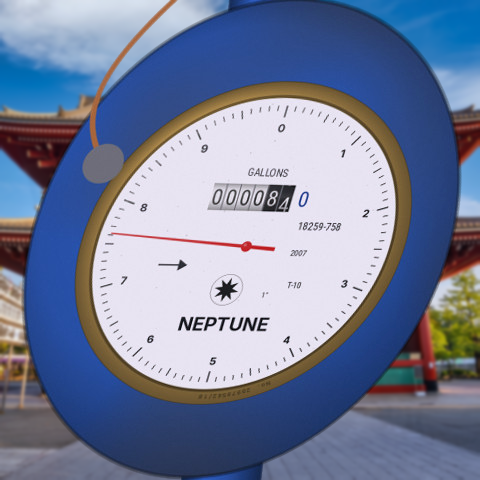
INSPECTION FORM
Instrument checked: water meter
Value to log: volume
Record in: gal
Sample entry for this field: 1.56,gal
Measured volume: 837.6,gal
